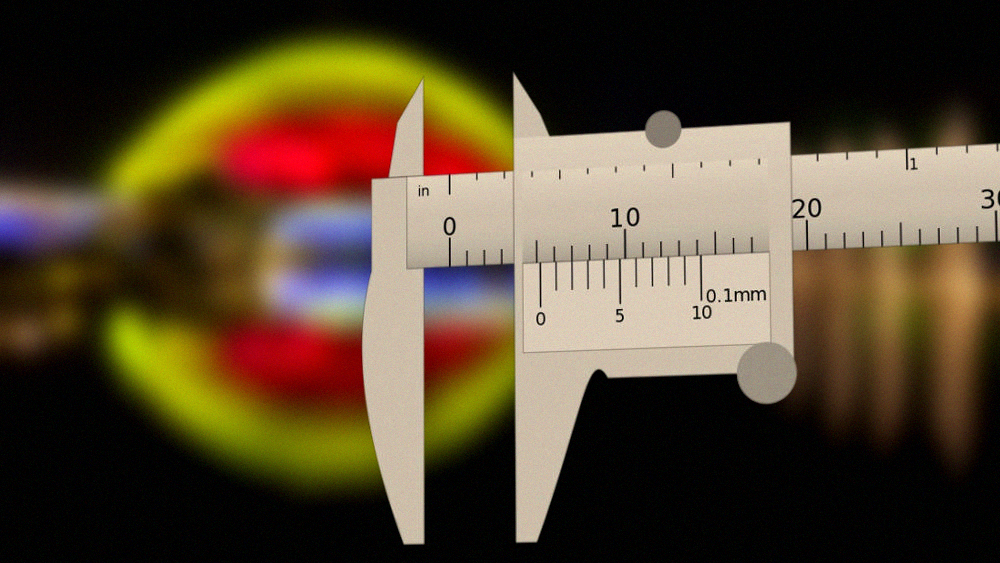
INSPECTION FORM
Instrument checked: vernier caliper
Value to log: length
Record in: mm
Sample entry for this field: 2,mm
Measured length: 5.2,mm
